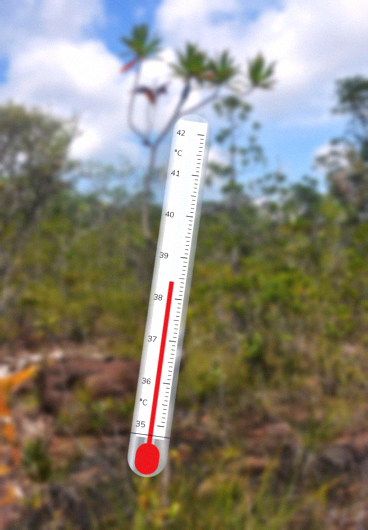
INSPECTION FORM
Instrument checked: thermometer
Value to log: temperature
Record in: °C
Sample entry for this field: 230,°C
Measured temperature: 38.4,°C
